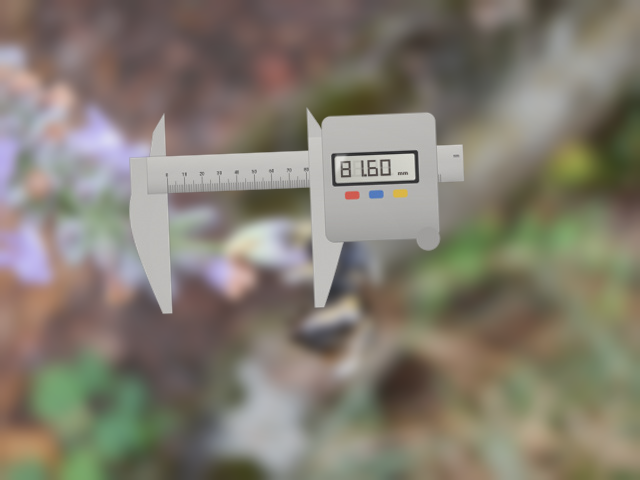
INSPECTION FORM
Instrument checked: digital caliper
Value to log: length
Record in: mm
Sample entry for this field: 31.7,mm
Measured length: 81.60,mm
